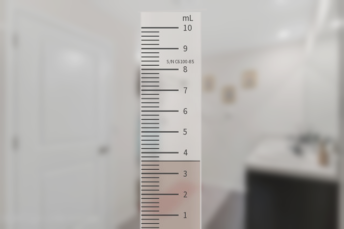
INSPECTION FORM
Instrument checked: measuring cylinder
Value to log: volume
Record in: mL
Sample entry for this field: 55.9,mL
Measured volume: 3.6,mL
